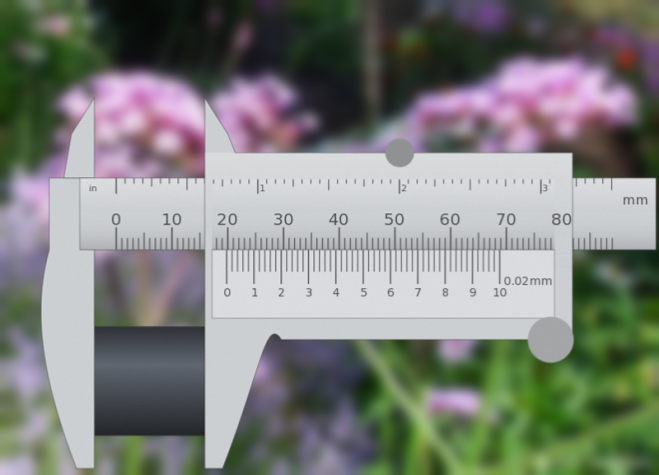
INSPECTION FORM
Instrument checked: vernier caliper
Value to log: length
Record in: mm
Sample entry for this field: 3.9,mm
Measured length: 19.8,mm
